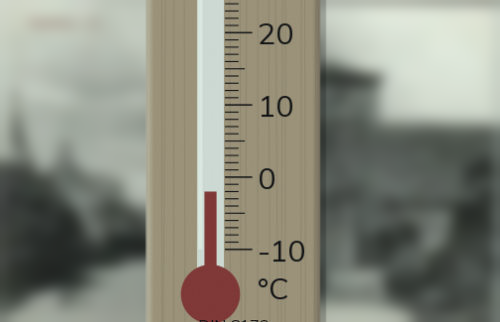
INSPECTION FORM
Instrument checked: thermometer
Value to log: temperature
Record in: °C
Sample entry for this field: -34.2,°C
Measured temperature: -2,°C
